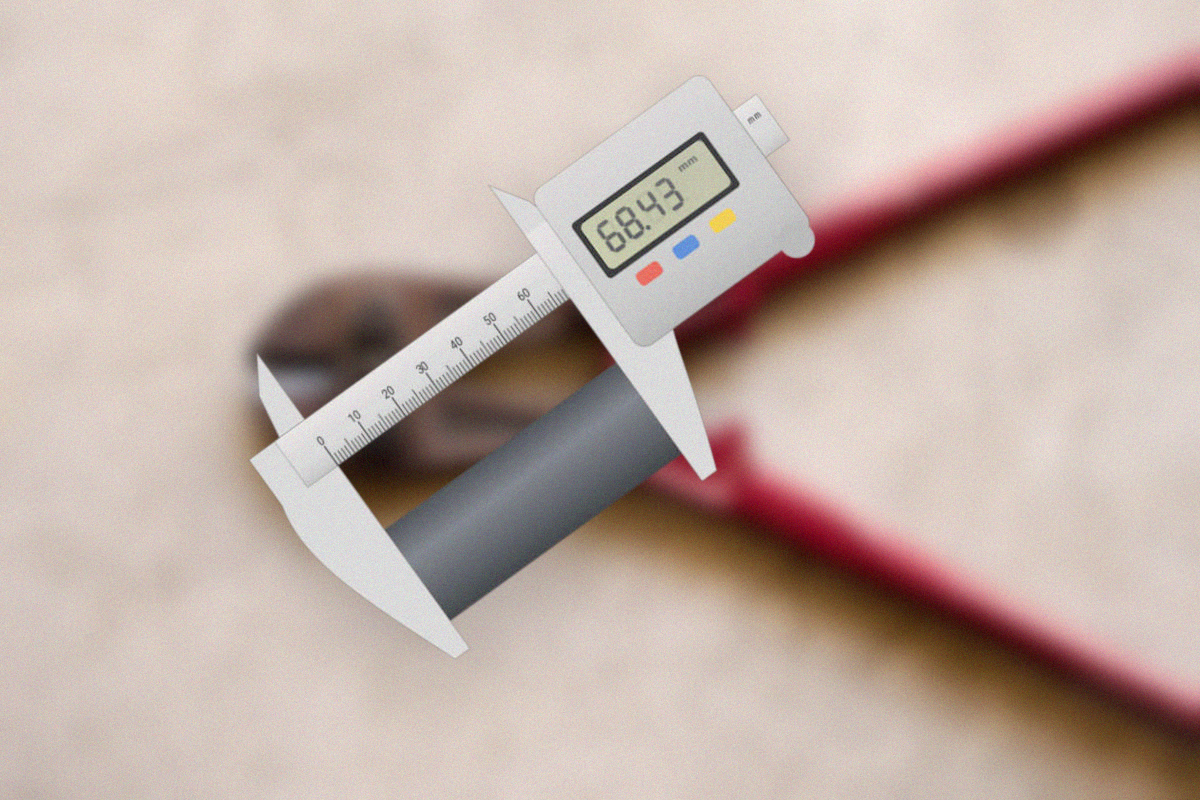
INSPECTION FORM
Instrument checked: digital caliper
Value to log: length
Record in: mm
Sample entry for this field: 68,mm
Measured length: 68.43,mm
